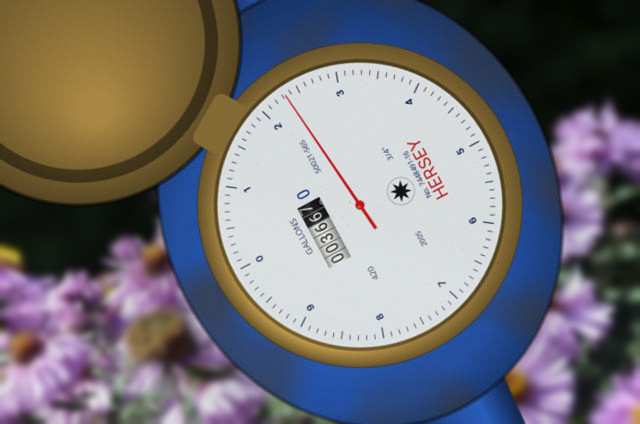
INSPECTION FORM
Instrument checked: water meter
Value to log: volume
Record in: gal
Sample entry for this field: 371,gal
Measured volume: 36672.3,gal
